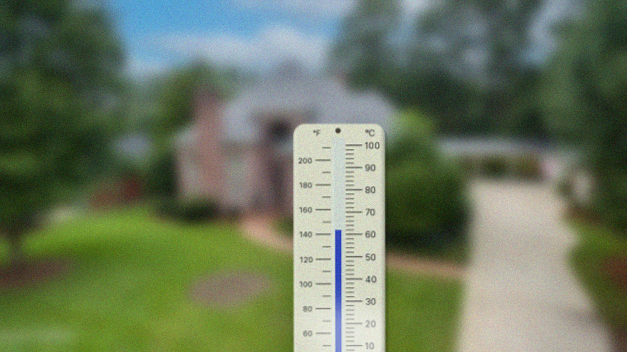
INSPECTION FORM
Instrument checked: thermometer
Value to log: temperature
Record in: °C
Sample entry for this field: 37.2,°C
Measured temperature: 62,°C
